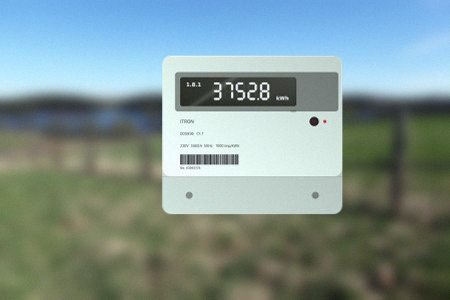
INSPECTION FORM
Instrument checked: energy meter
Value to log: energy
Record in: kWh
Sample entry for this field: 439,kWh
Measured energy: 3752.8,kWh
